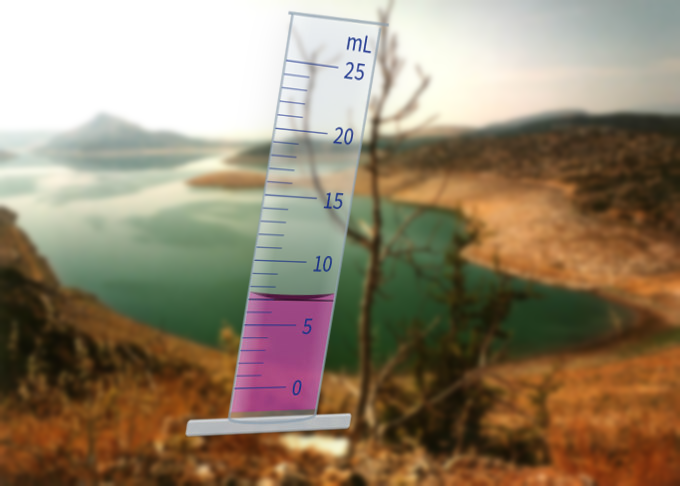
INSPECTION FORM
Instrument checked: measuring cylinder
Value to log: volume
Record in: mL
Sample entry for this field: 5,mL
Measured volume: 7,mL
